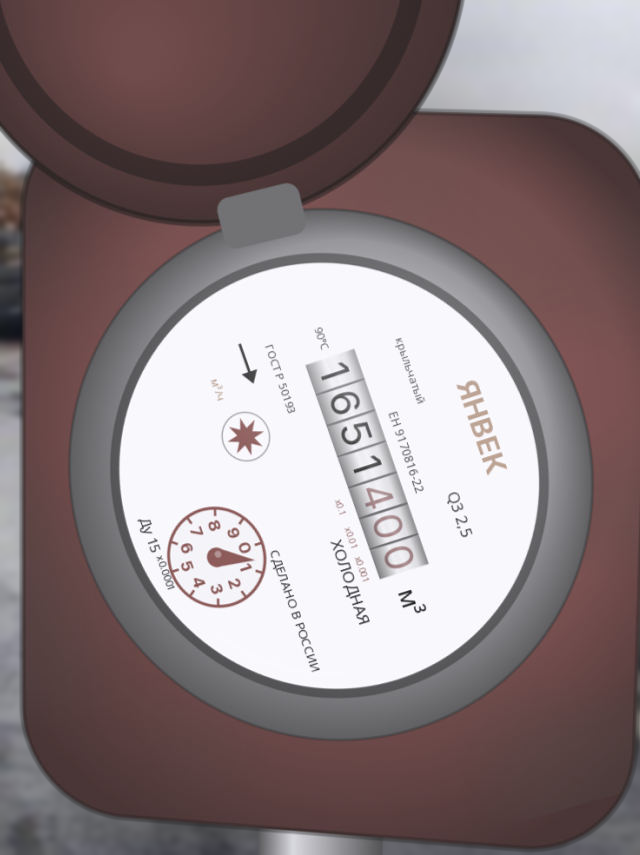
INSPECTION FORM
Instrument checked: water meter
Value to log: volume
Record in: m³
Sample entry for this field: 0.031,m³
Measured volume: 1651.4000,m³
